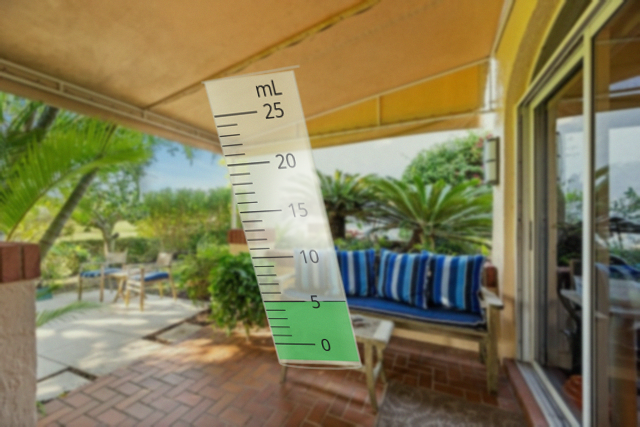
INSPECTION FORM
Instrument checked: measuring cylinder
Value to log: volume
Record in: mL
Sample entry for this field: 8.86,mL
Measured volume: 5,mL
